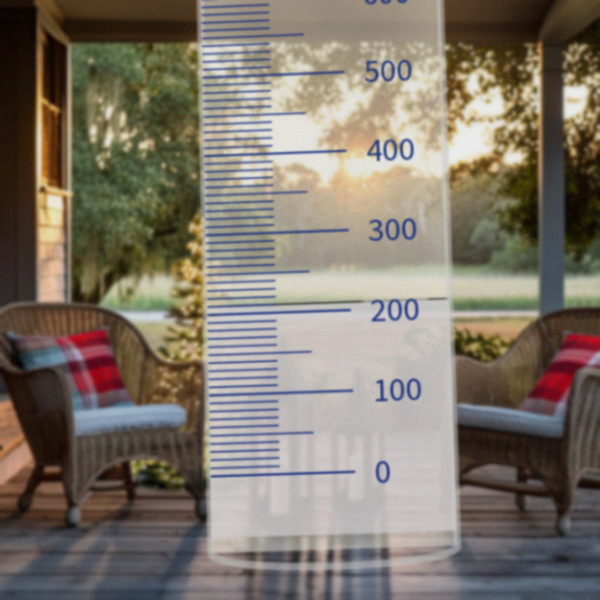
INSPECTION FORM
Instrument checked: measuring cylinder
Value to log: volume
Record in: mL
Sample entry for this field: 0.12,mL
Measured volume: 210,mL
